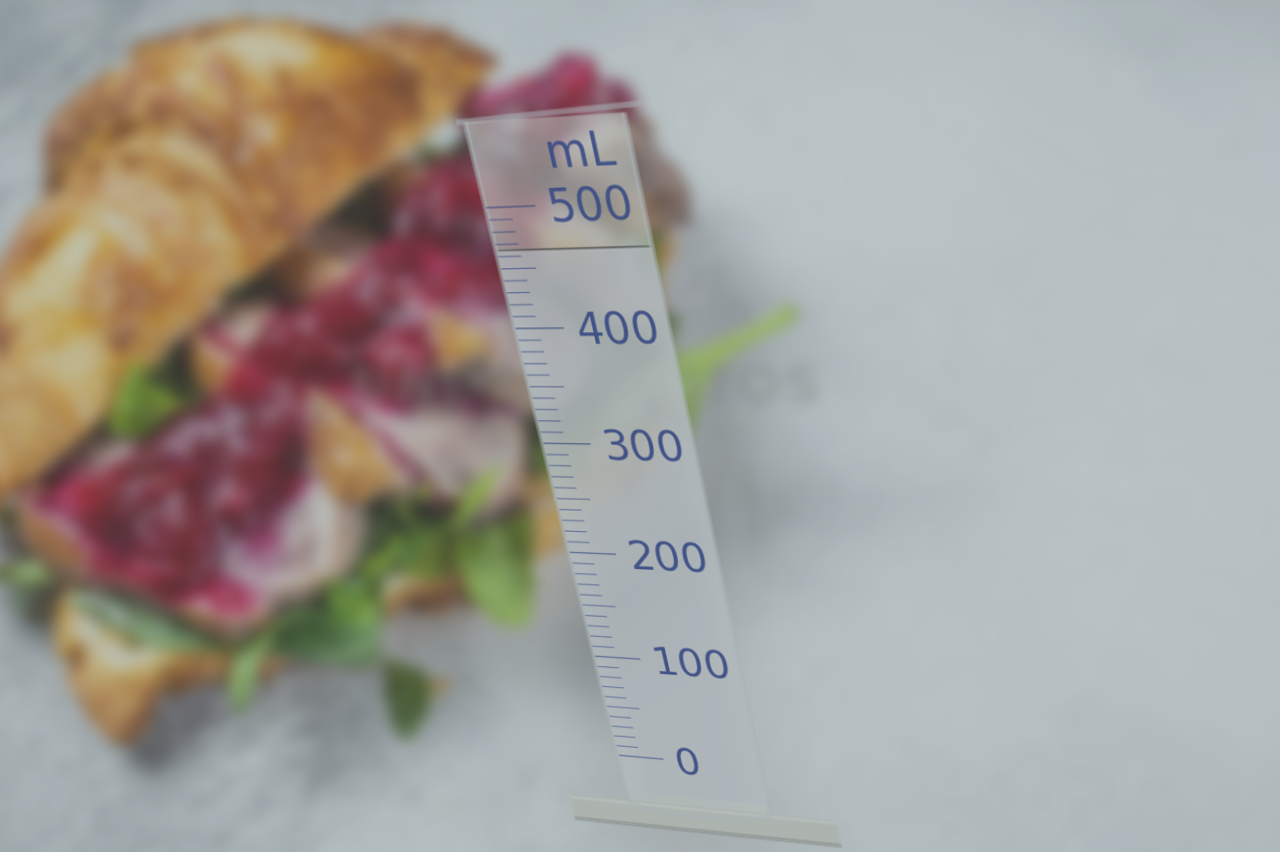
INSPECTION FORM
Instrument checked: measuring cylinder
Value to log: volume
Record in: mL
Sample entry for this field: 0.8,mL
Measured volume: 465,mL
